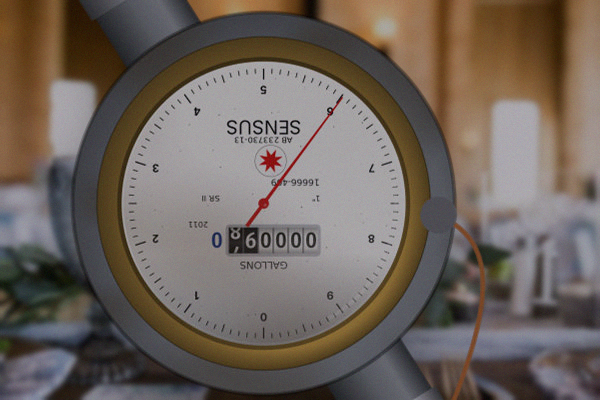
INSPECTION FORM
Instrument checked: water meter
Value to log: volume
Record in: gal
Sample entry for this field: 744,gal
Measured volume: 976.0,gal
